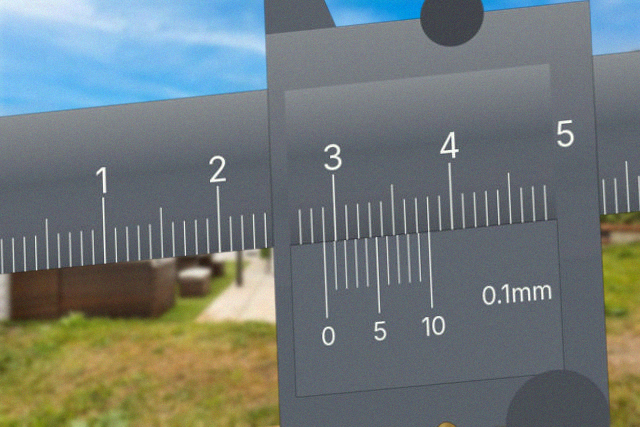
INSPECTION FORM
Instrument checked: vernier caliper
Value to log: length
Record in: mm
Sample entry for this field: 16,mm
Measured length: 29.0,mm
